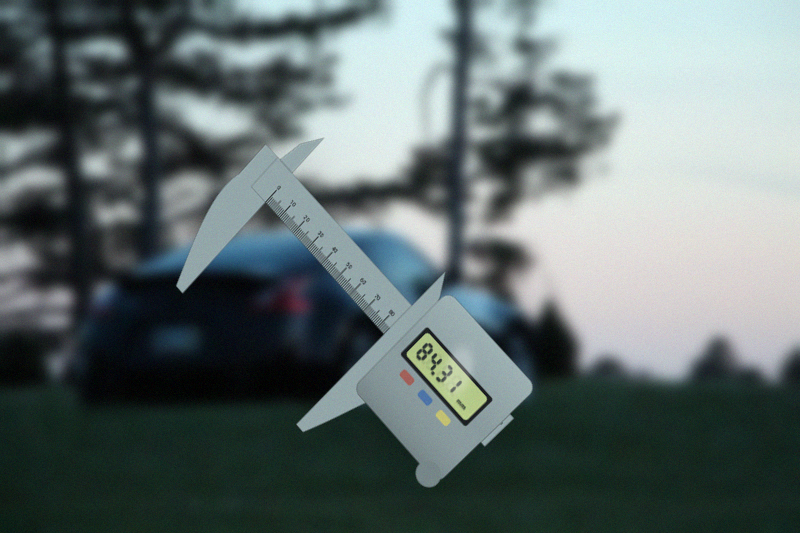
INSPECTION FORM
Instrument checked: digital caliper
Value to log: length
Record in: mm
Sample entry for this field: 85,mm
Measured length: 84.31,mm
